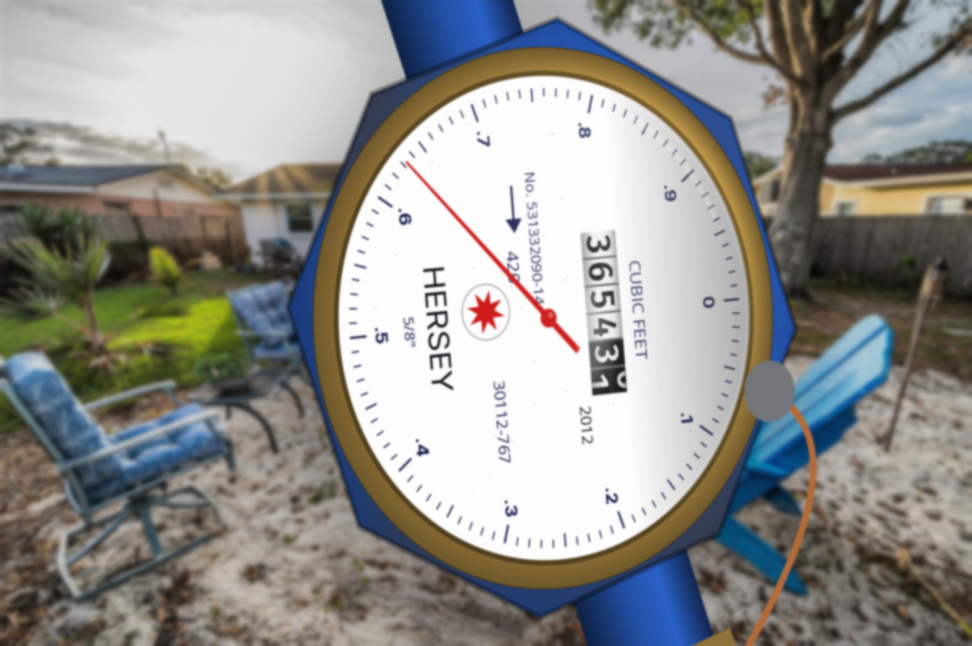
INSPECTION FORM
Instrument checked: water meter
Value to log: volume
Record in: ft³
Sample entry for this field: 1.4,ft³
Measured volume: 365430.63,ft³
